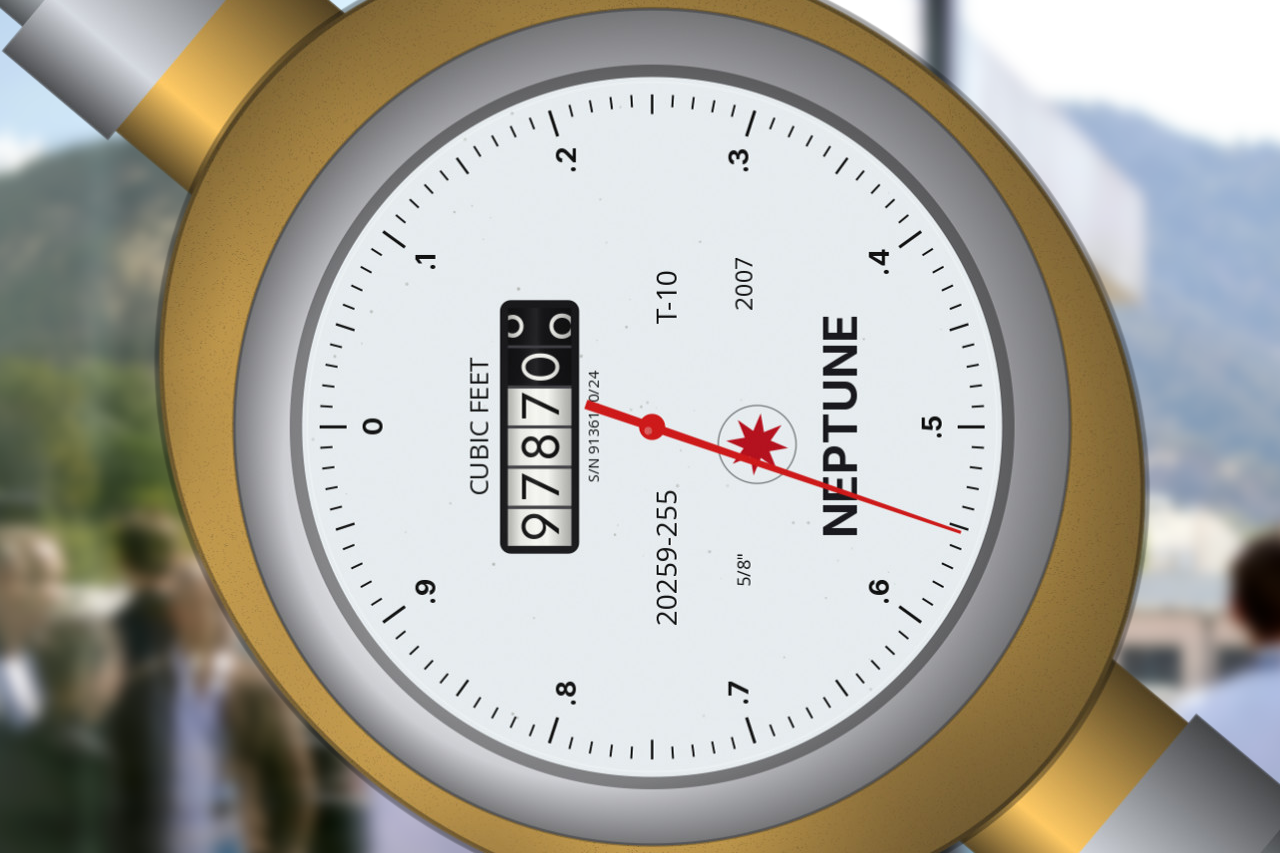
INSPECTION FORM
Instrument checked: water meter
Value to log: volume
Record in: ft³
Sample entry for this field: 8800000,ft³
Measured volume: 978708.55,ft³
